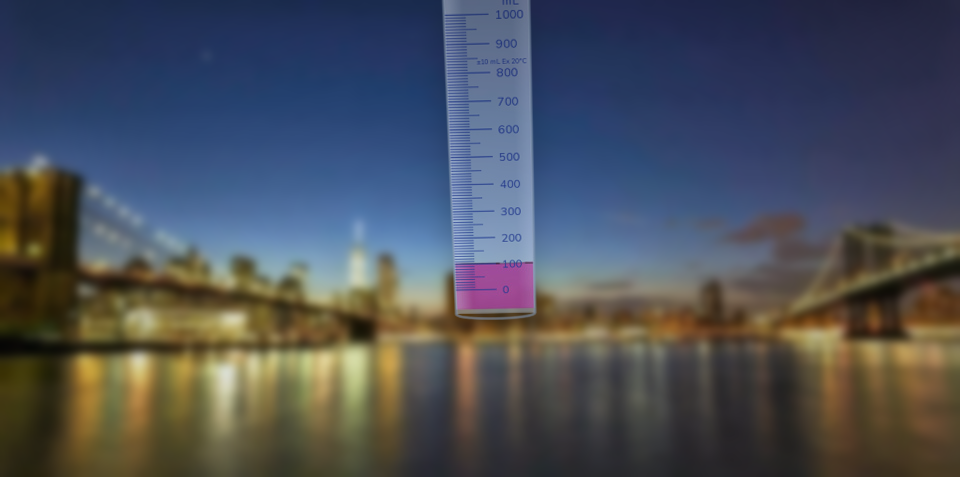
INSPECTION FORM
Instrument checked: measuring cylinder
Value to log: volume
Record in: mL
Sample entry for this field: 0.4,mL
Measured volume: 100,mL
